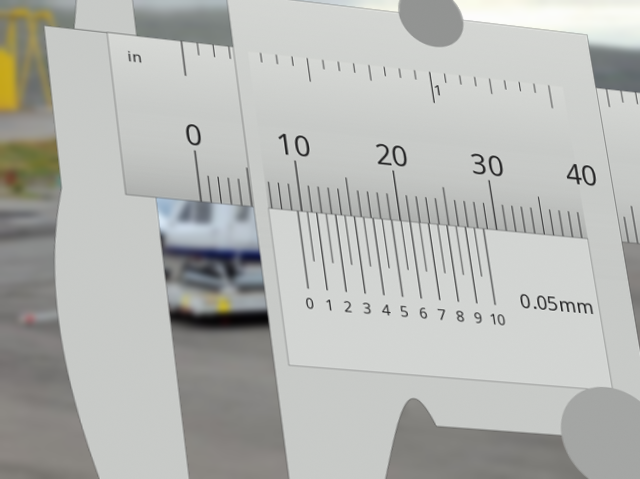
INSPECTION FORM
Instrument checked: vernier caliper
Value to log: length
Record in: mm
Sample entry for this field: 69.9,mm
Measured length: 9.6,mm
